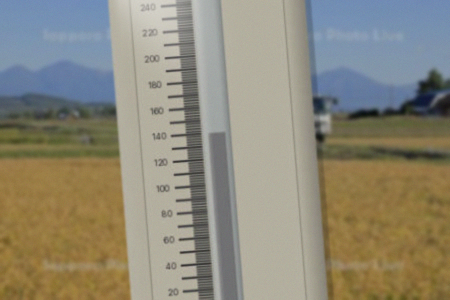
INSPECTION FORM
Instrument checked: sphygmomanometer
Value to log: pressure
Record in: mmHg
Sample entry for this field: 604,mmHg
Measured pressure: 140,mmHg
